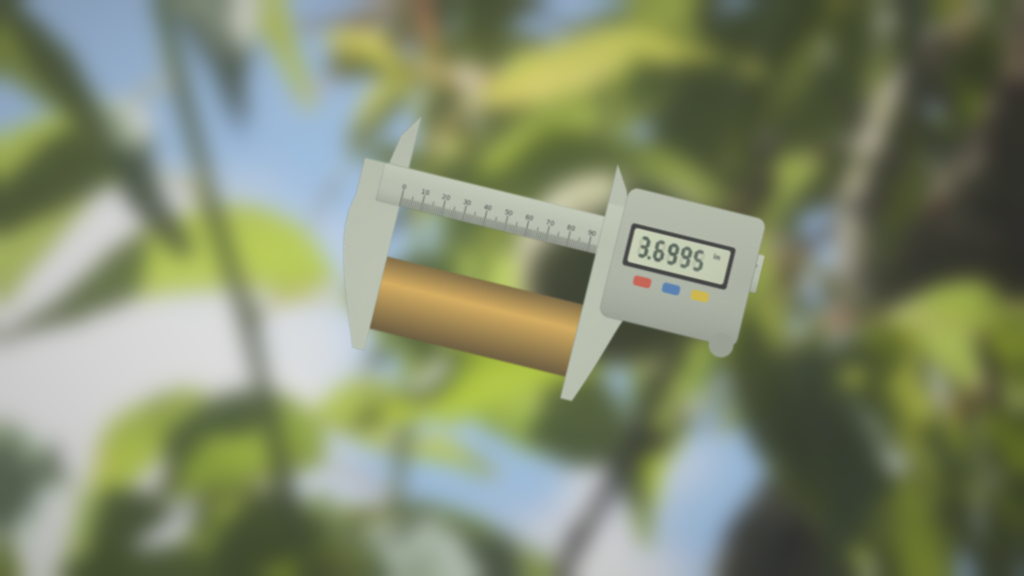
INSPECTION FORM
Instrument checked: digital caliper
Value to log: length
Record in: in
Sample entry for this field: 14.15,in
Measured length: 3.6995,in
